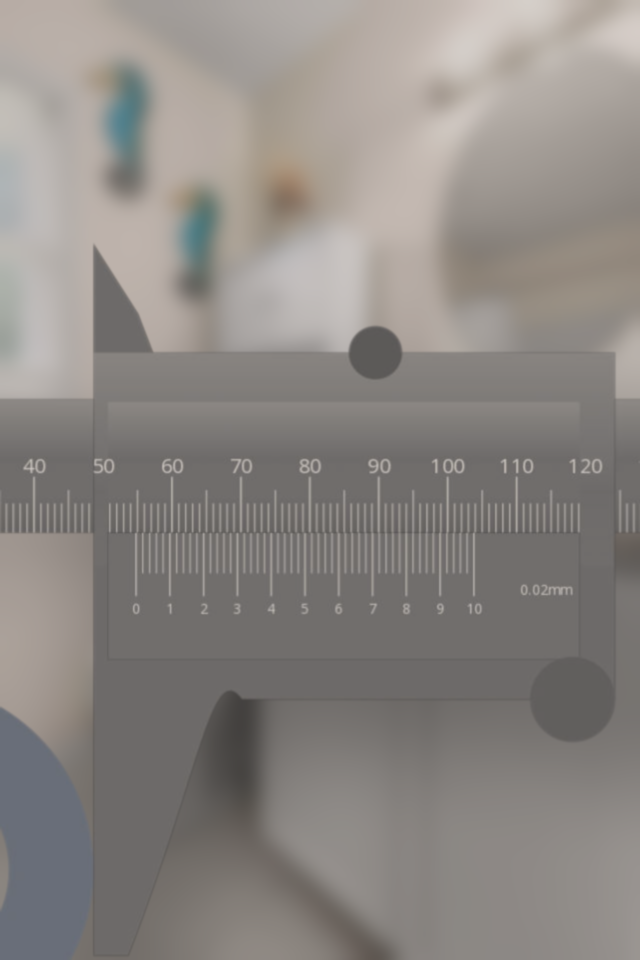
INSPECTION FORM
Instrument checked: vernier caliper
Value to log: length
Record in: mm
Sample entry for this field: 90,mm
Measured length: 54.8,mm
